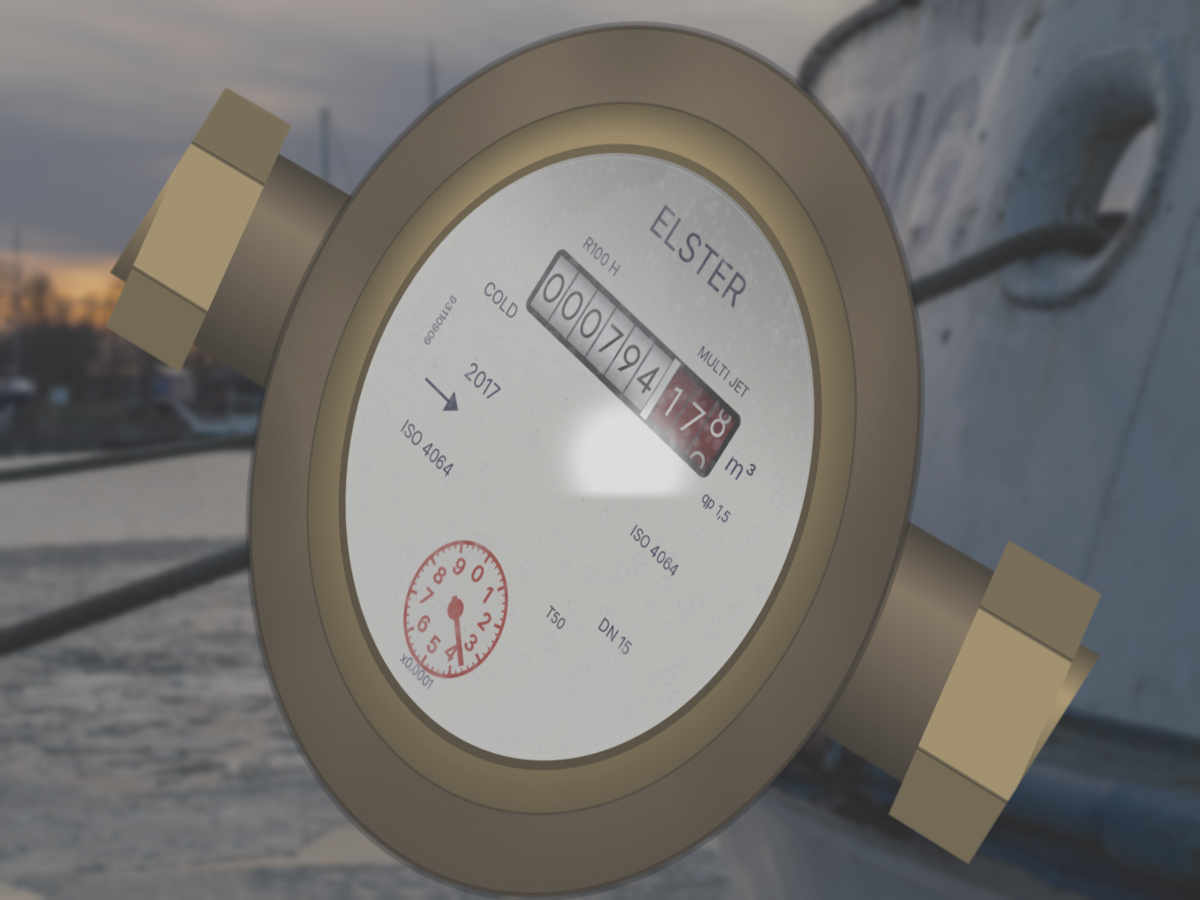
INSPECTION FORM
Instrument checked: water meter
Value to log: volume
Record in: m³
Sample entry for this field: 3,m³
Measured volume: 794.1783,m³
